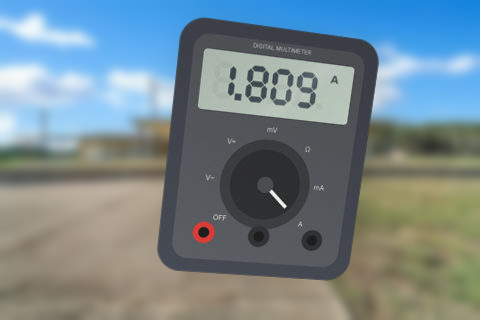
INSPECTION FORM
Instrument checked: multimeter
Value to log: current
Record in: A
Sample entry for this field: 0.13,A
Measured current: 1.809,A
